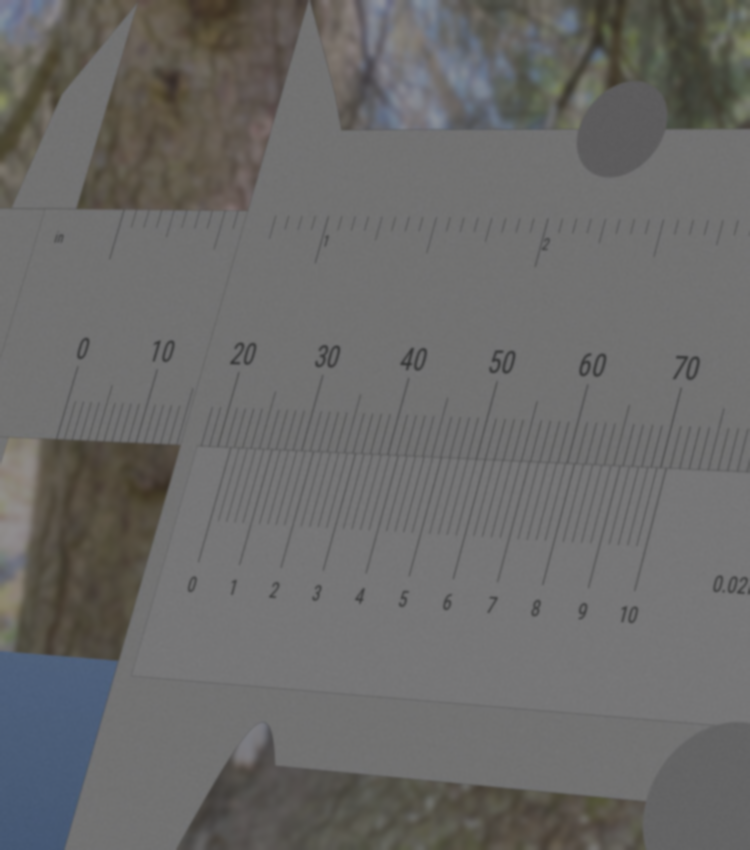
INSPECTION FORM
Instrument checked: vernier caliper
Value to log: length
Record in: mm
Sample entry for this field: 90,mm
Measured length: 21.6,mm
